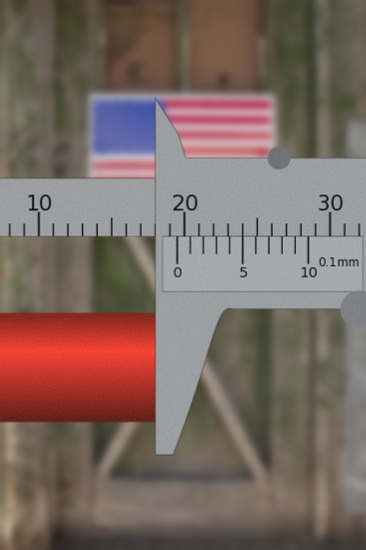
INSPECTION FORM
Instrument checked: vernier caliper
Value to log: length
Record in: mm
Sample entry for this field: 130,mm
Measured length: 19.5,mm
